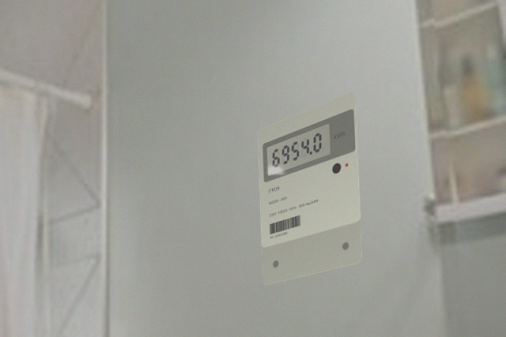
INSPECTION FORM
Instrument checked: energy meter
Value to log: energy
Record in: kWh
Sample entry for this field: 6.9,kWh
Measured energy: 6954.0,kWh
